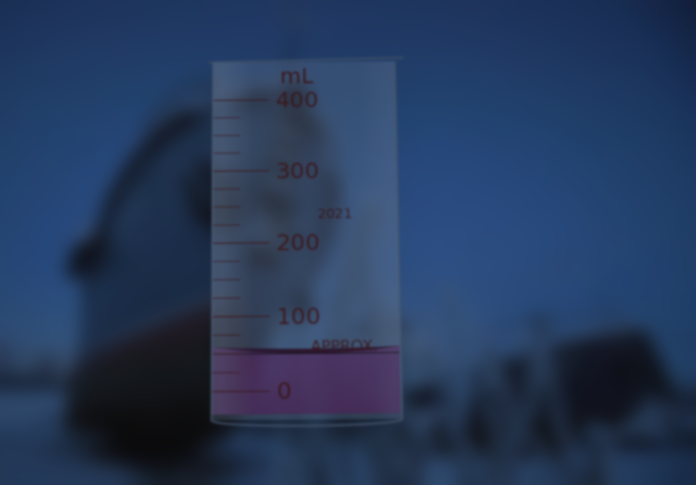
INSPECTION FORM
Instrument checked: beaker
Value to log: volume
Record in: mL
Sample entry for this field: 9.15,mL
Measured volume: 50,mL
